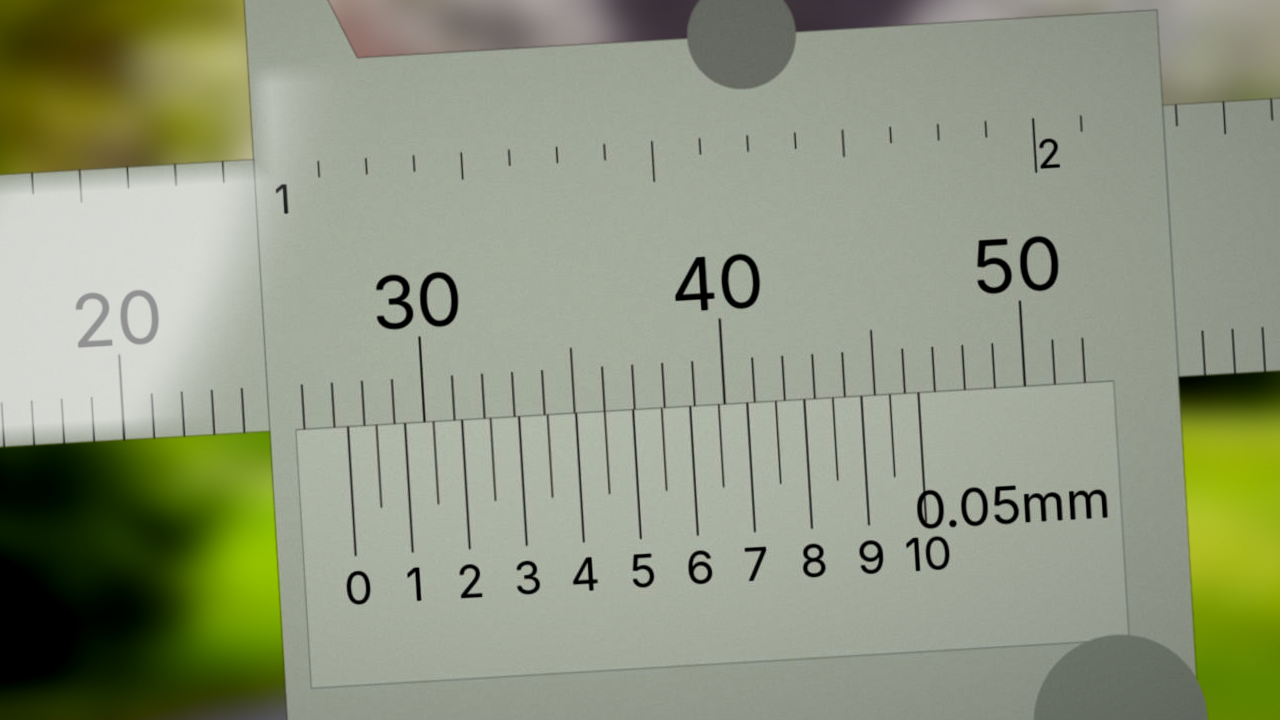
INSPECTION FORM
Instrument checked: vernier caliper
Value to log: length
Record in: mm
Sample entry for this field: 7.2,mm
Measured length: 27.45,mm
